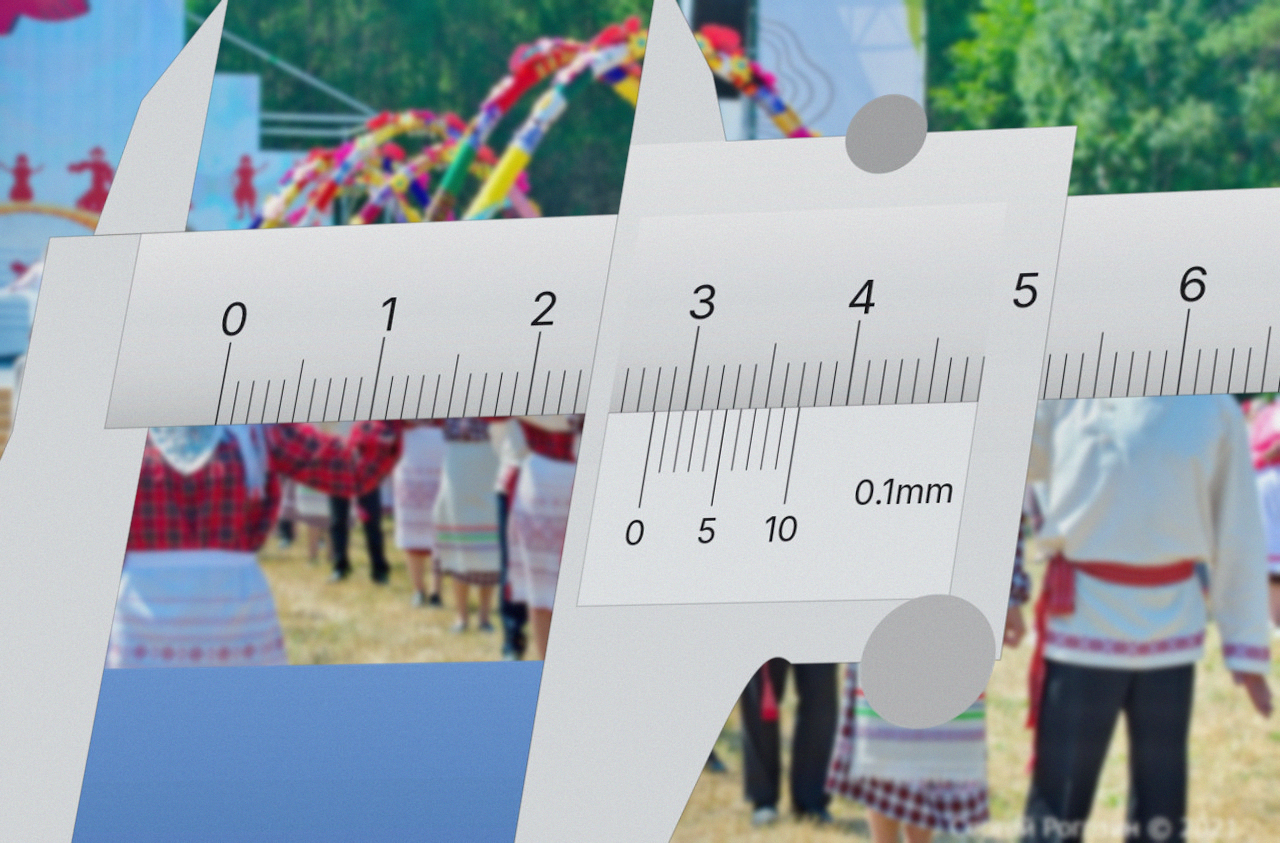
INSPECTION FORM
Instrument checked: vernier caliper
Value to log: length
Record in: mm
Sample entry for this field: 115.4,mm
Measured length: 28.1,mm
